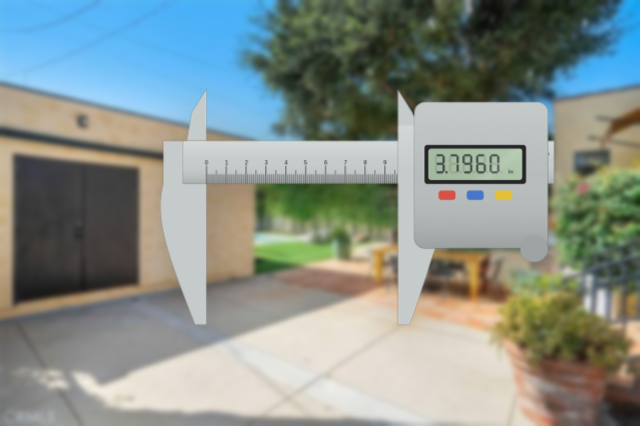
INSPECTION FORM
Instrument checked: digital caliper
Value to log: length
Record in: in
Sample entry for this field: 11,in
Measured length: 3.7960,in
